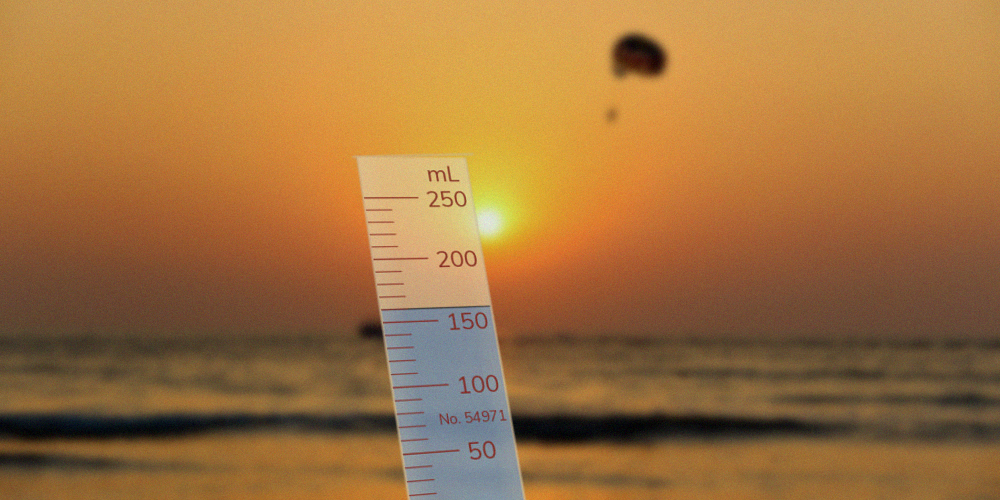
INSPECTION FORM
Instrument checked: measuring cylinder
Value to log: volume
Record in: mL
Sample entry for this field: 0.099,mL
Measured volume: 160,mL
